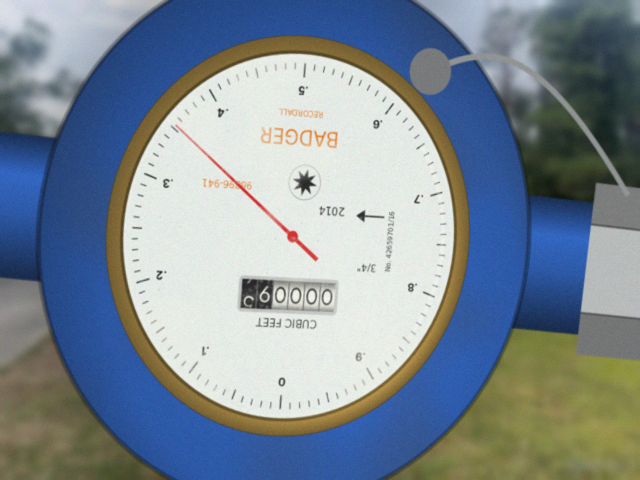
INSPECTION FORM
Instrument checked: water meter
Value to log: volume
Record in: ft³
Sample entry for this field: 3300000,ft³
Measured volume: 95.35,ft³
